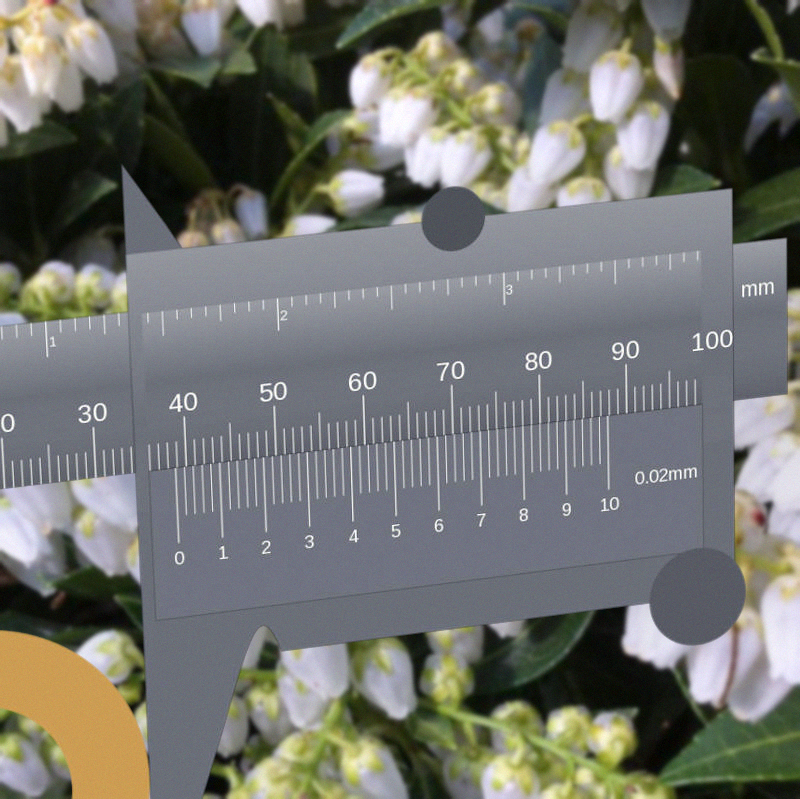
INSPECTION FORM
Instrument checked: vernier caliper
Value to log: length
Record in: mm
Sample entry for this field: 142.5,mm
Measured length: 38.8,mm
